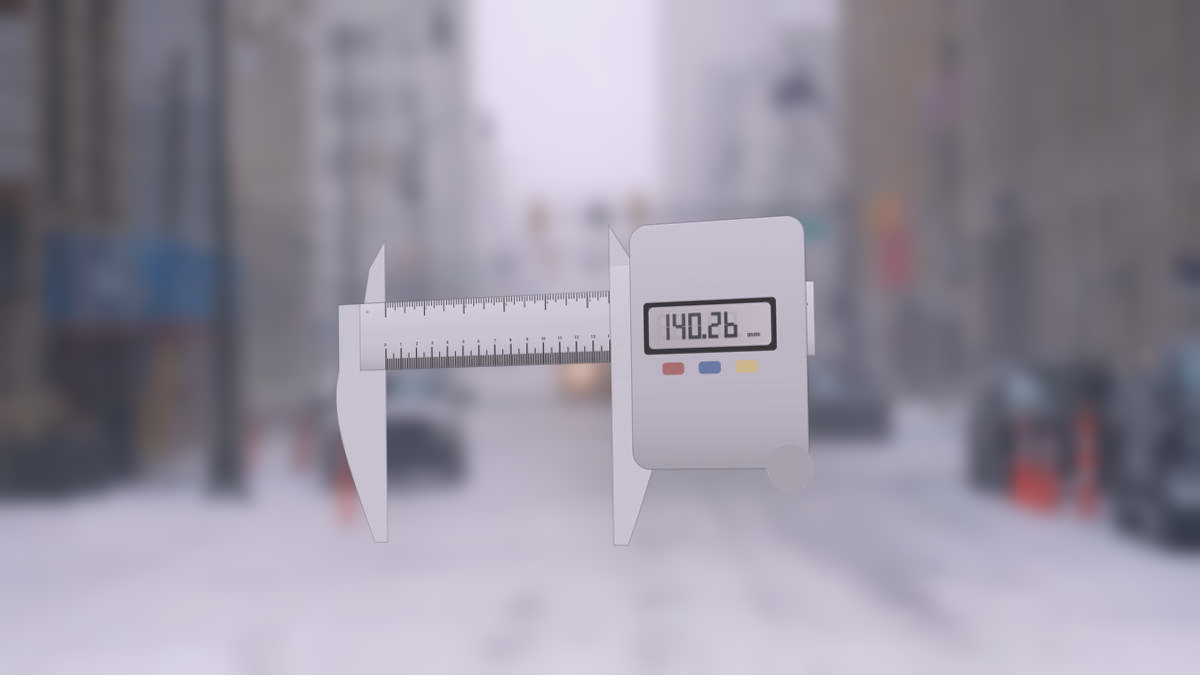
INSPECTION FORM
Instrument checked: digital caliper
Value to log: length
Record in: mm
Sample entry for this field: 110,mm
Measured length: 140.26,mm
